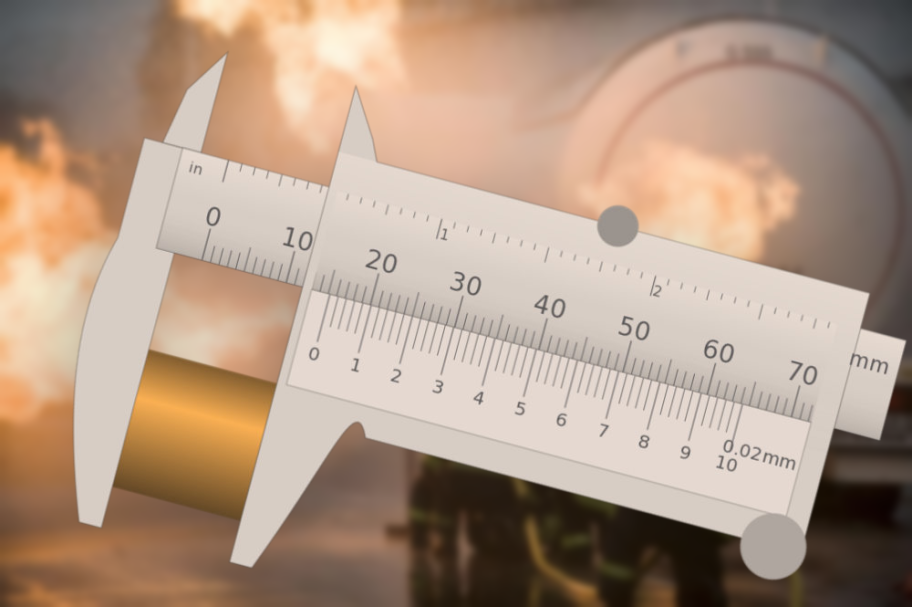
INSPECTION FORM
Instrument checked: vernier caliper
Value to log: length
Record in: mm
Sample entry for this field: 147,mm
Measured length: 15.2,mm
